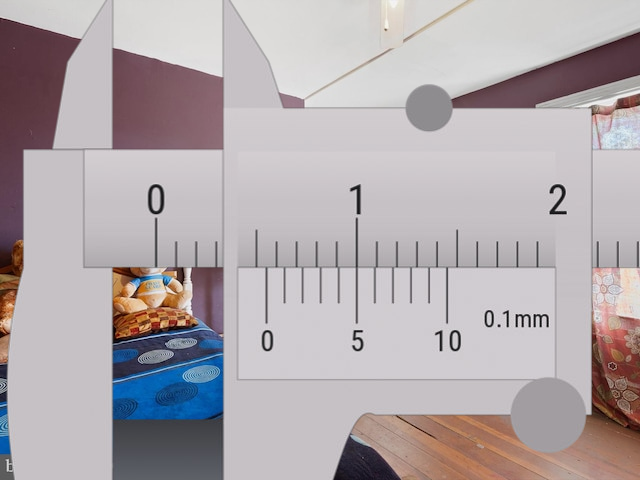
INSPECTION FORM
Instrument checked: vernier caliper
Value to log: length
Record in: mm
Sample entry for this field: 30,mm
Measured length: 5.5,mm
